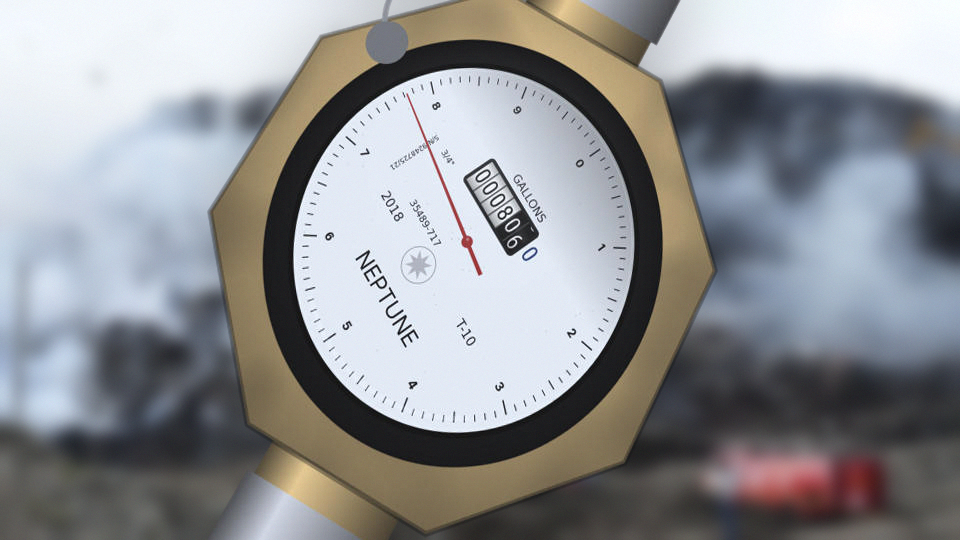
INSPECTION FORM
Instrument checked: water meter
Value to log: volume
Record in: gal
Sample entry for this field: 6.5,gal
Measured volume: 8057.7,gal
